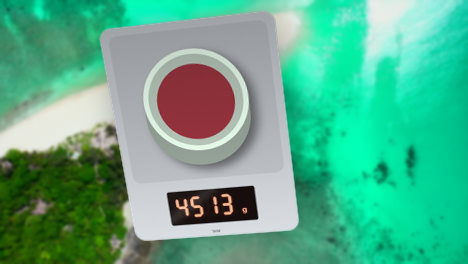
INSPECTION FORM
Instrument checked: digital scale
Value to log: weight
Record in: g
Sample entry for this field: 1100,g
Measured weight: 4513,g
